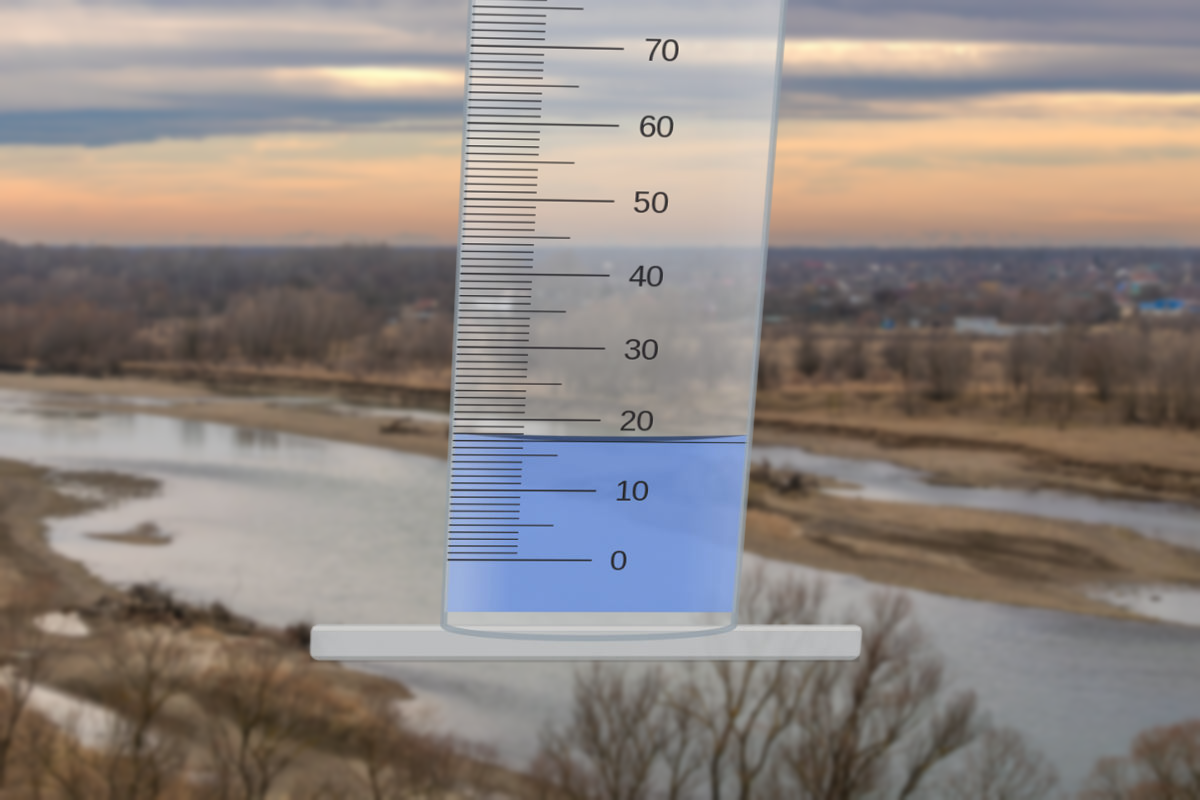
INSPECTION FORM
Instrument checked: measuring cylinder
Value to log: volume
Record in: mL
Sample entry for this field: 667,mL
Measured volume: 17,mL
